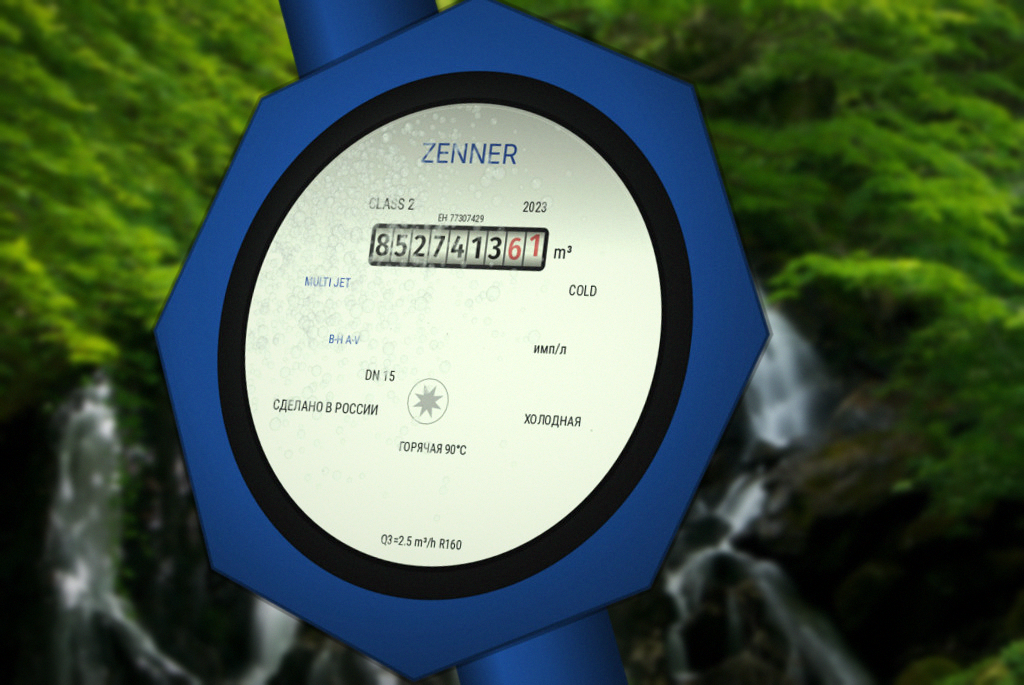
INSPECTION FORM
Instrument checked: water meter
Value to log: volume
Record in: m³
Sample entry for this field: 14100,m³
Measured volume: 8527413.61,m³
